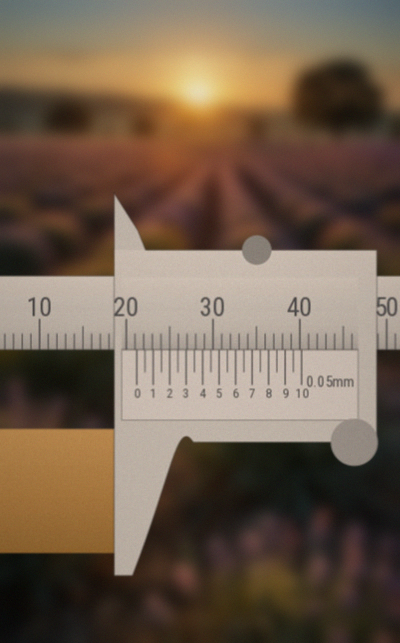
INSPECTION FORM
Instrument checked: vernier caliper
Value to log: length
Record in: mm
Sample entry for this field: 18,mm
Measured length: 21.2,mm
